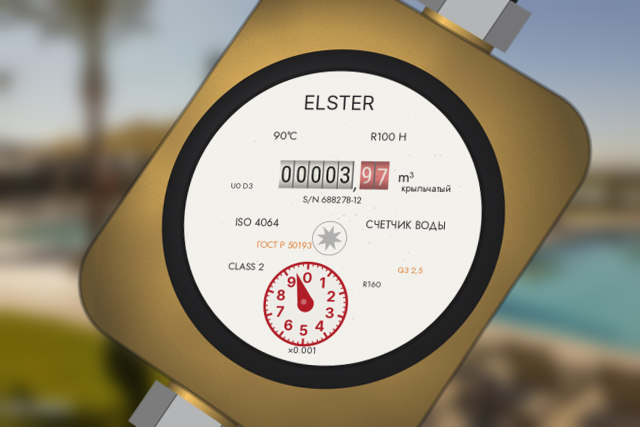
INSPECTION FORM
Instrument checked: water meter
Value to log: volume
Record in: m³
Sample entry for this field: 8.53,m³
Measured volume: 3.969,m³
